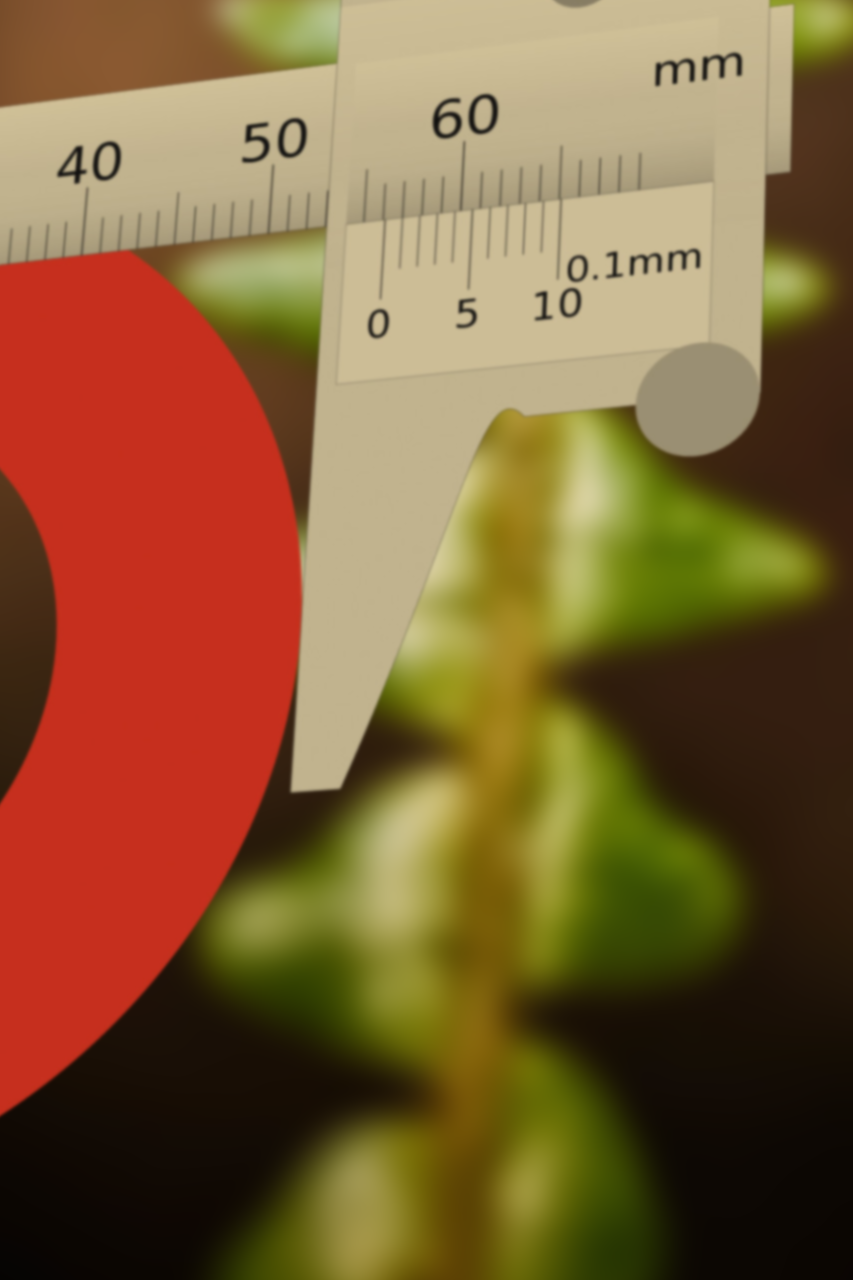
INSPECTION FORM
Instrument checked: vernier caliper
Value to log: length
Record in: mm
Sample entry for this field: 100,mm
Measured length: 56.1,mm
